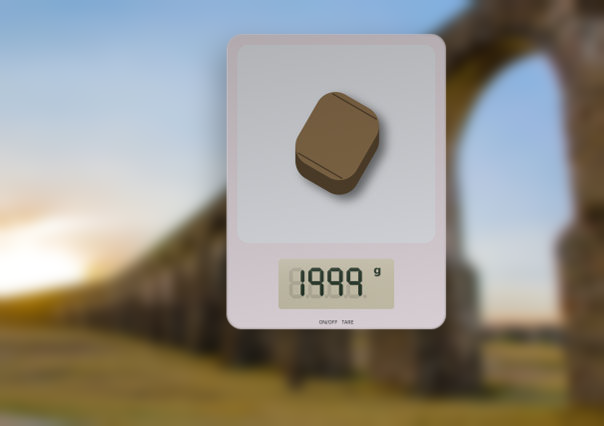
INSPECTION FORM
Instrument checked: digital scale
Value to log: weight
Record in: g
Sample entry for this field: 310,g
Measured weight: 1999,g
